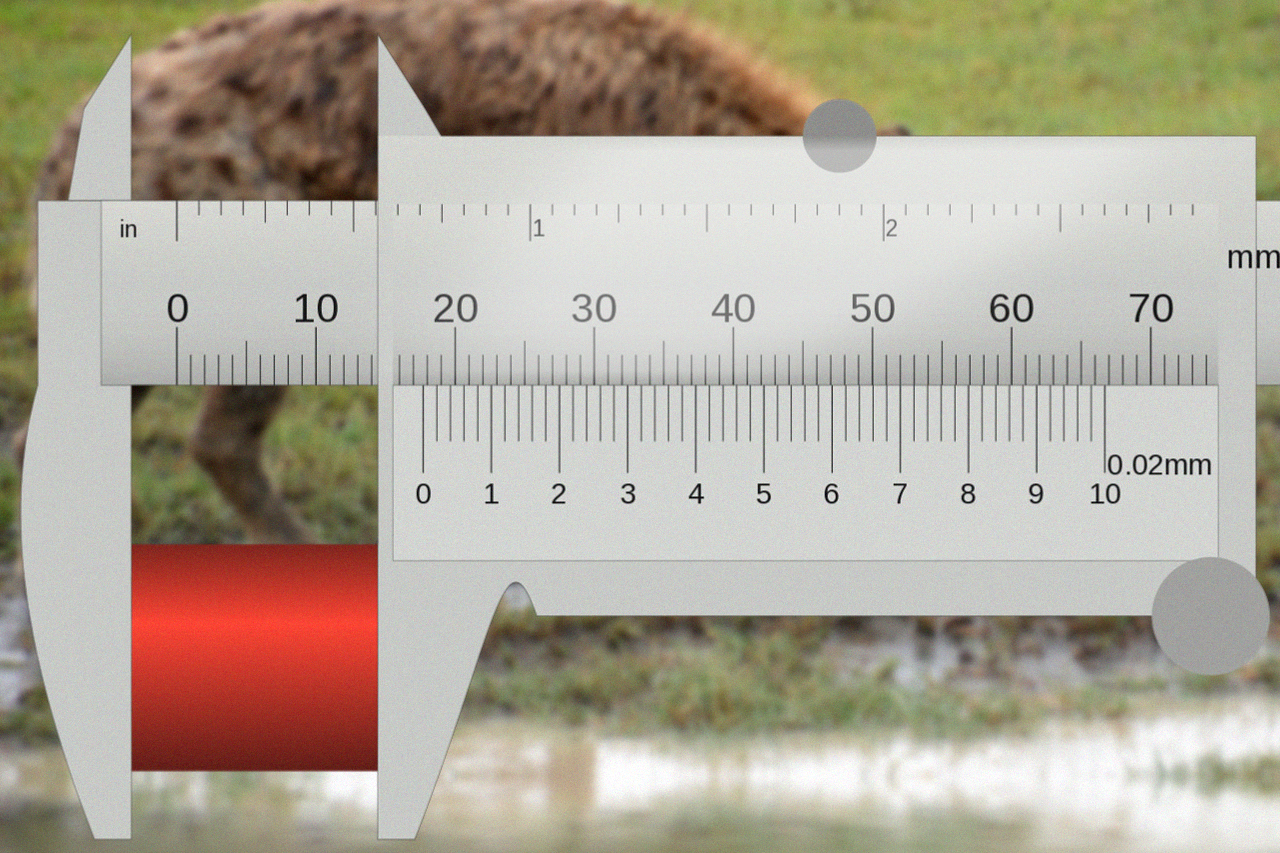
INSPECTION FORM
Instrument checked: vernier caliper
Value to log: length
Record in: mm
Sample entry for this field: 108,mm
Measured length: 17.7,mm
